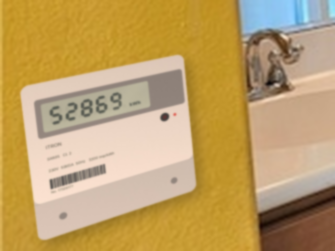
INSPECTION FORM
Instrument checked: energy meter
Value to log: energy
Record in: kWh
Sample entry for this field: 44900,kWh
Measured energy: 52869,kWh
